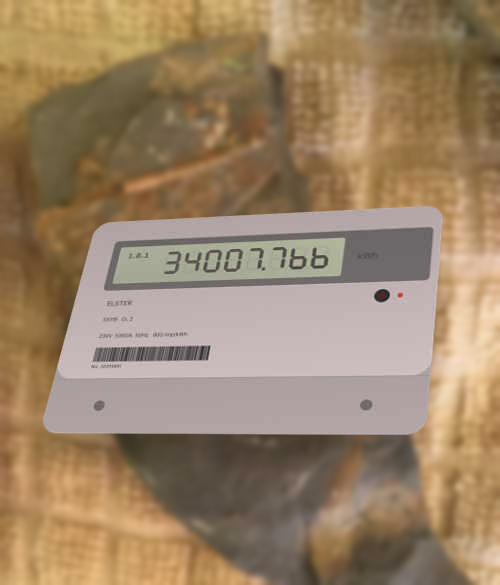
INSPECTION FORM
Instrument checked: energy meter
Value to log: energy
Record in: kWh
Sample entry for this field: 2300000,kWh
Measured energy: 34007.766,kWh
